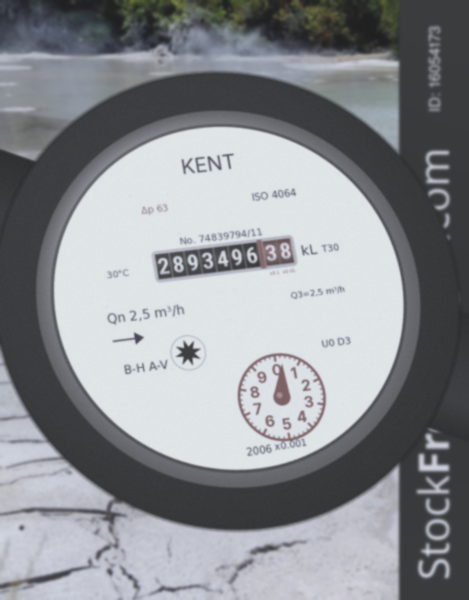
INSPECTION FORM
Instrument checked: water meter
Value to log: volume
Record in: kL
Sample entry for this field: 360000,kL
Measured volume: 2893496.380,kL
